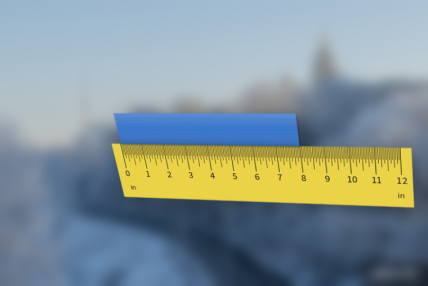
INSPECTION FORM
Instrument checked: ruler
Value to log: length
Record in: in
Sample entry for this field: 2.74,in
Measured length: 8,in
